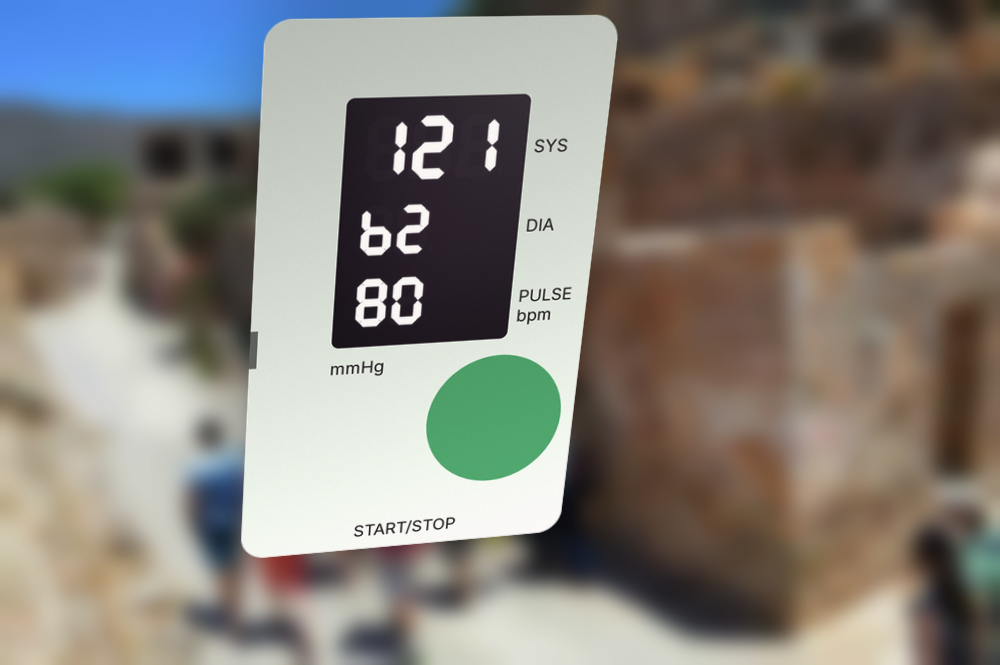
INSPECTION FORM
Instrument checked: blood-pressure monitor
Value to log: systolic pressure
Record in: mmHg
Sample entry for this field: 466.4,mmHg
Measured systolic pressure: 121,mmHg
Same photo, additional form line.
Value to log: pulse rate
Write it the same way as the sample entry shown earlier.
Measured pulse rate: 80,bpm
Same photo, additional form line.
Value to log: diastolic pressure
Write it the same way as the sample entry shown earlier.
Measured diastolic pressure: 62,mmHg
